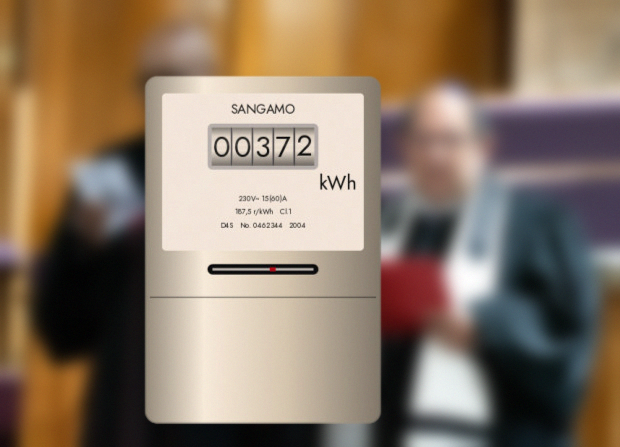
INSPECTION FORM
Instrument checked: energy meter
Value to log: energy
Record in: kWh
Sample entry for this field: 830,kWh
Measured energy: 372,kWh
